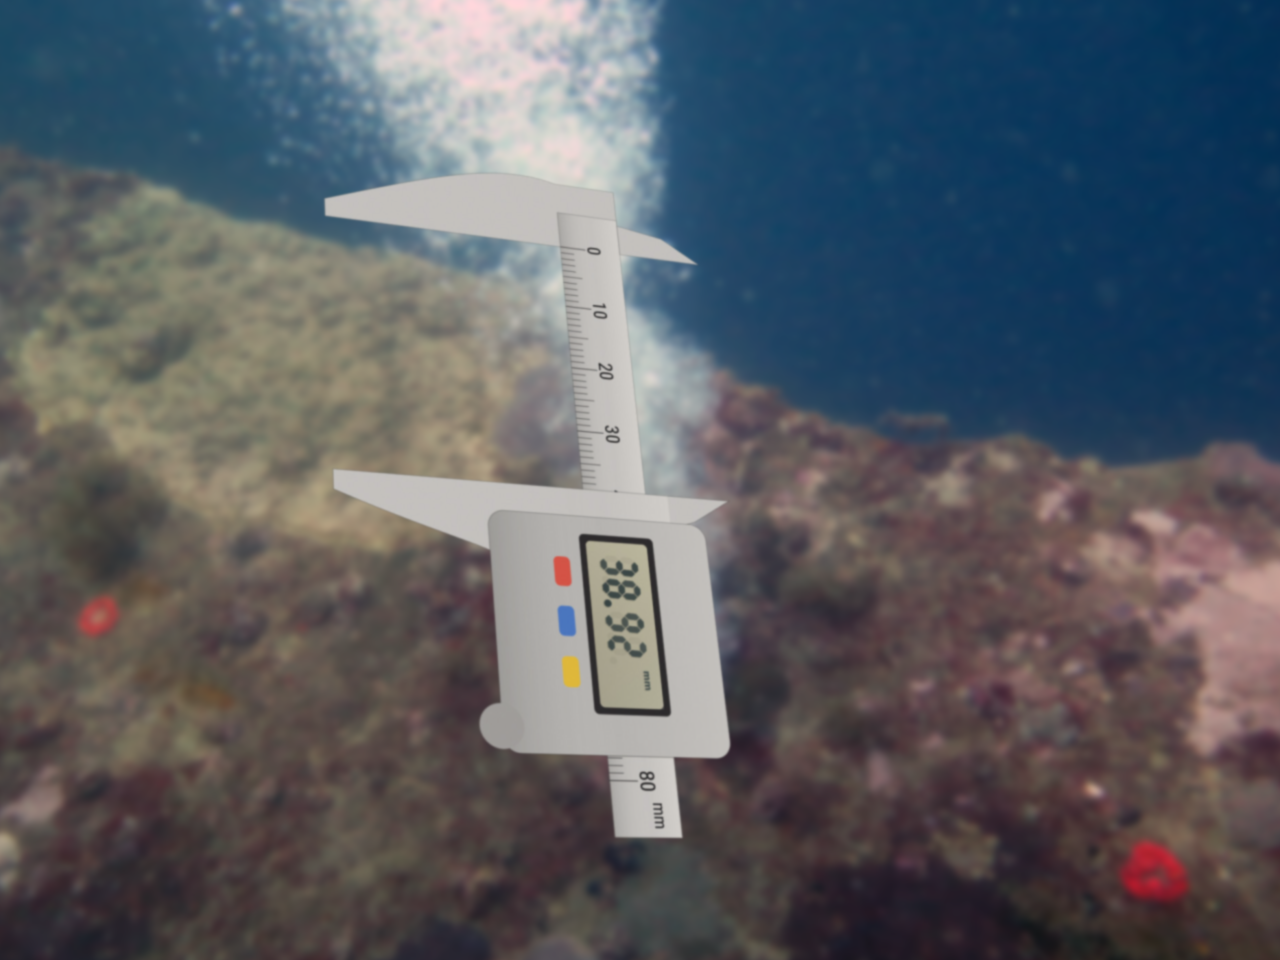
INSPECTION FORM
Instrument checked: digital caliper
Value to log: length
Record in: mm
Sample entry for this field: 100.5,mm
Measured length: 38.92,mm
